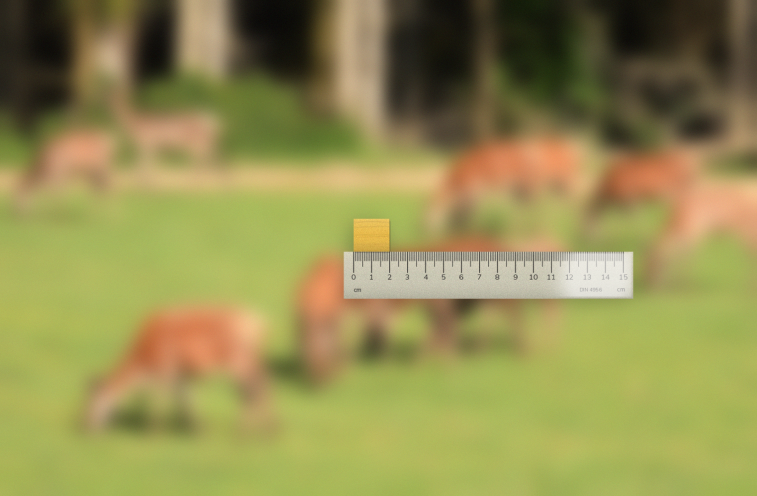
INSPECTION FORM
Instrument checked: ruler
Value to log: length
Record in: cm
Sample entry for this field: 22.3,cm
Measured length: 2,cm
